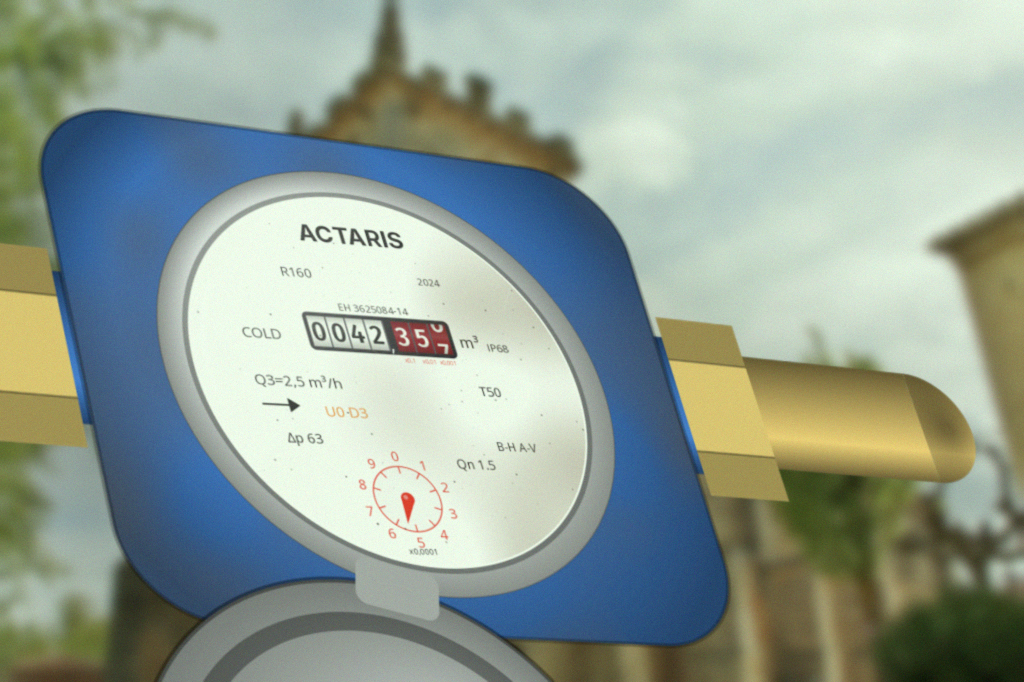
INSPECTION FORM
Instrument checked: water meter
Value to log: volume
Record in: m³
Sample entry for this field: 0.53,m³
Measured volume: 42.3565,m³
